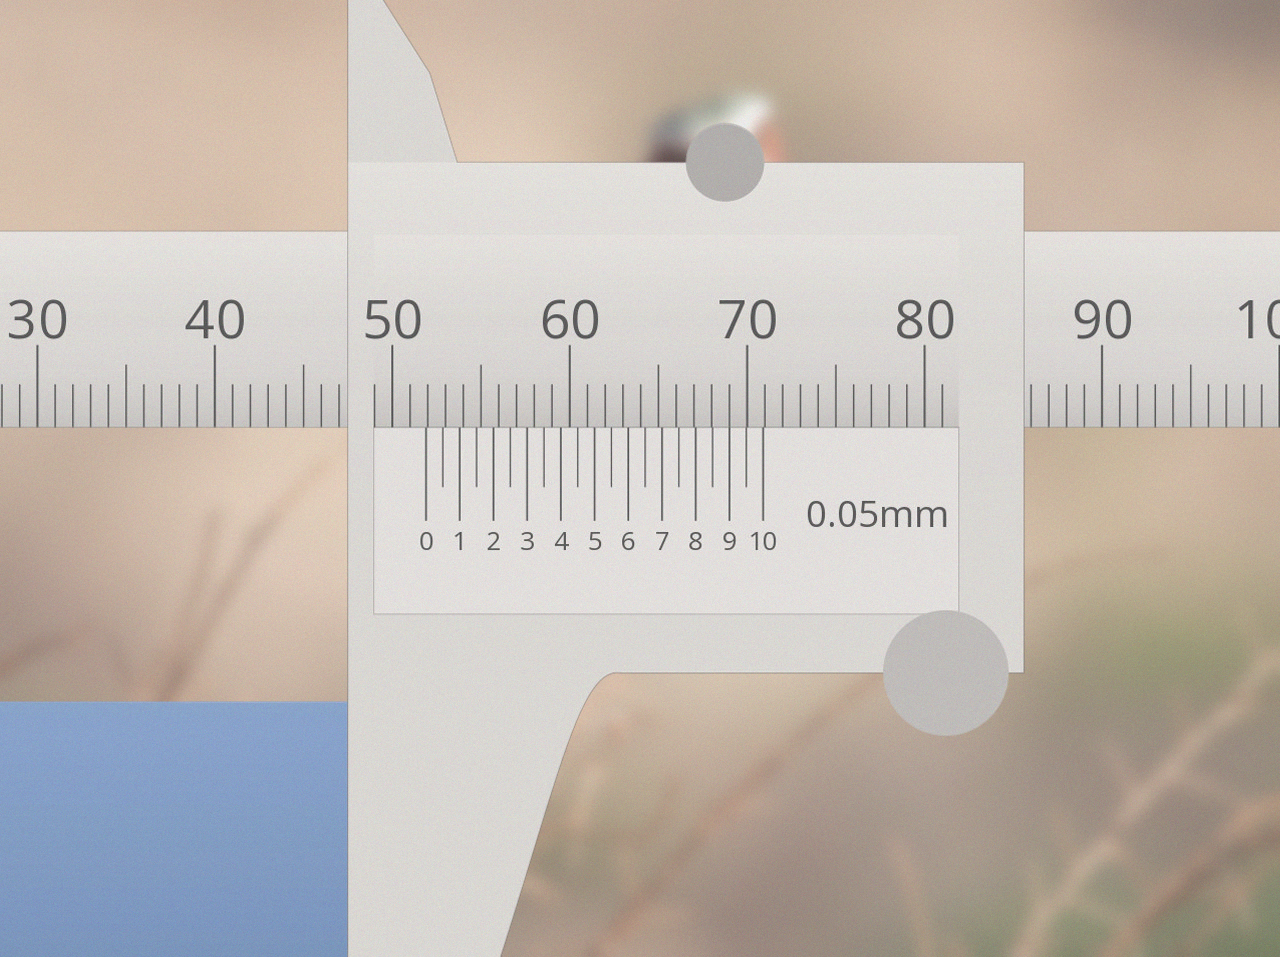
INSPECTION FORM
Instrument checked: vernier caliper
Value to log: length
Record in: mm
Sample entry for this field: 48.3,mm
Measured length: 51.9,mm
